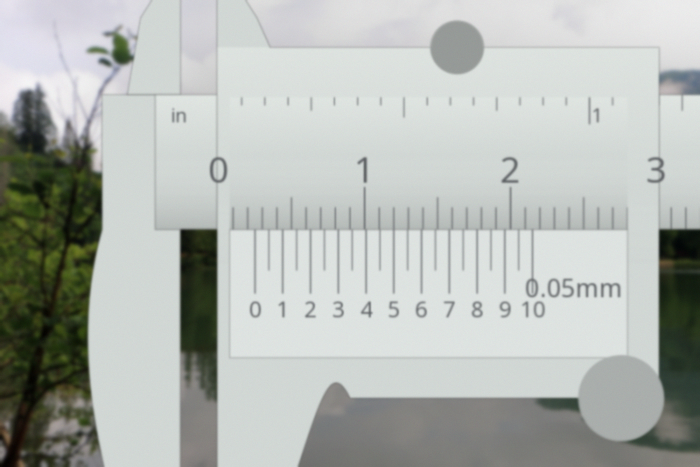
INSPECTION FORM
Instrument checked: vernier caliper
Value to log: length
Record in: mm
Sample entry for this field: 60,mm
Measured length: 2.5,mm
